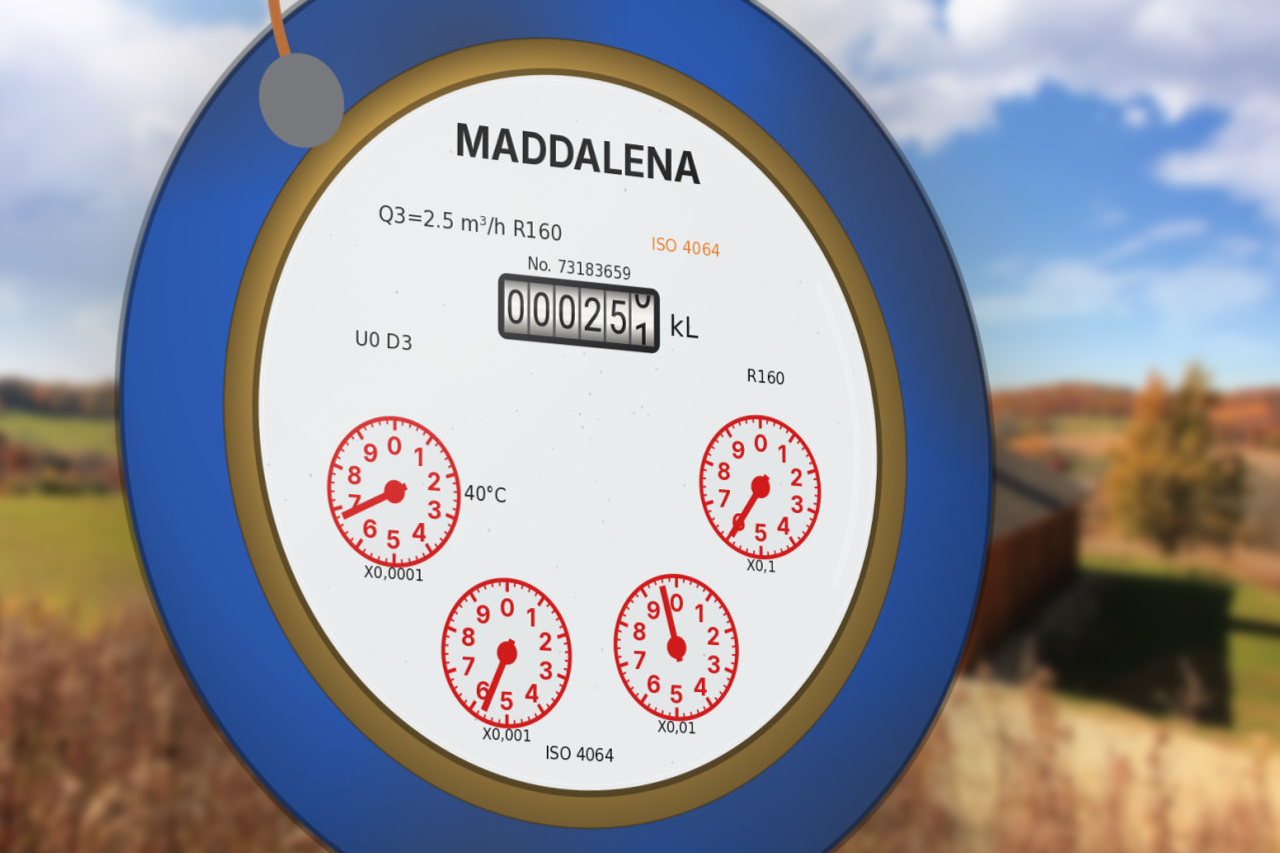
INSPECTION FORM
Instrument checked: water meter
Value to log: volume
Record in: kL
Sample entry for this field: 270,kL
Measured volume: 250.5956,kL
